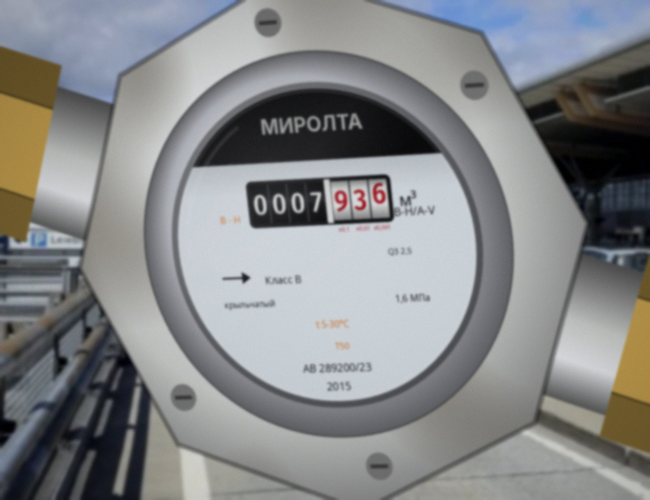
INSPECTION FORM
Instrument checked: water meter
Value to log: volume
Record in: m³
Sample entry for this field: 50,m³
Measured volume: 7.936,m³
